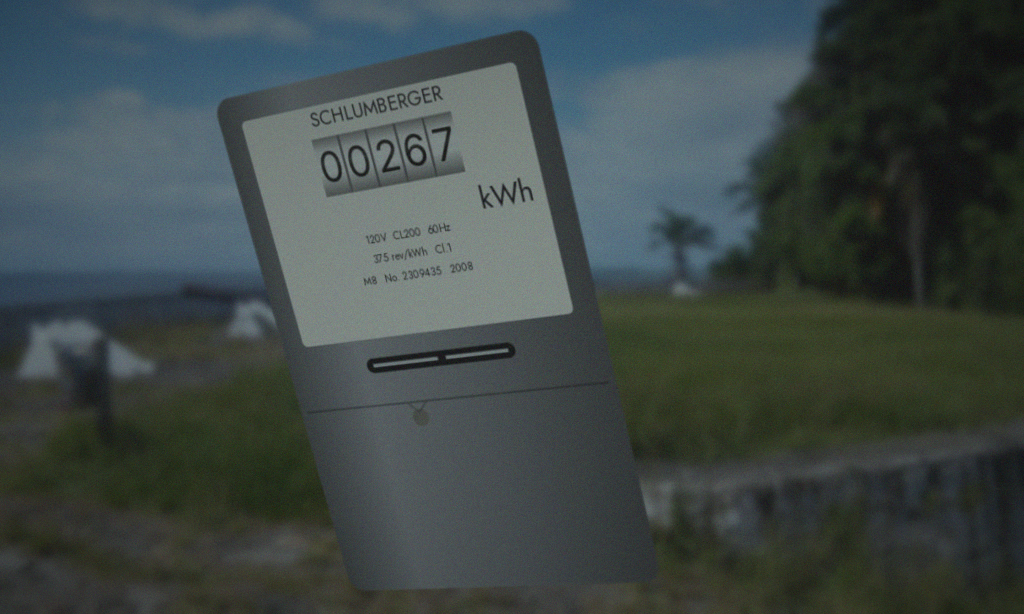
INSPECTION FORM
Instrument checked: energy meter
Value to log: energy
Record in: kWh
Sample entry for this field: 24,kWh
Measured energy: 267,kWh
